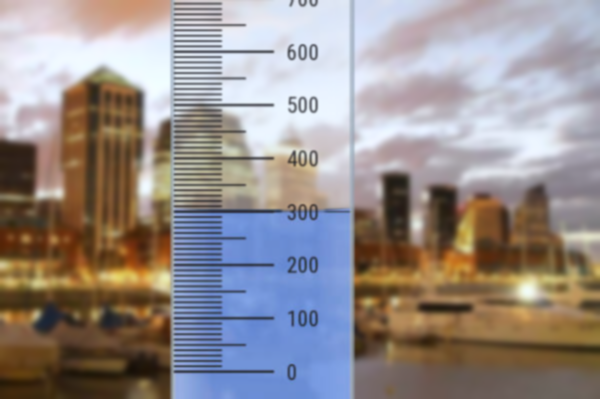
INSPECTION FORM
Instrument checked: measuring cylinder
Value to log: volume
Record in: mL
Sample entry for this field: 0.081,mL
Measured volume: 300,mL
